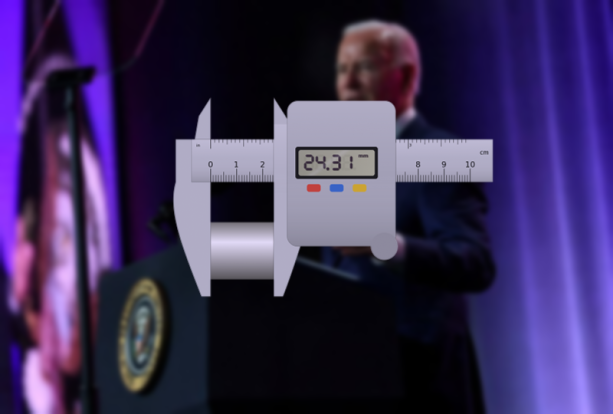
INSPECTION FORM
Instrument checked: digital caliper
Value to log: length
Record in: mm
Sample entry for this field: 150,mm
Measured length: 24.31,mm
